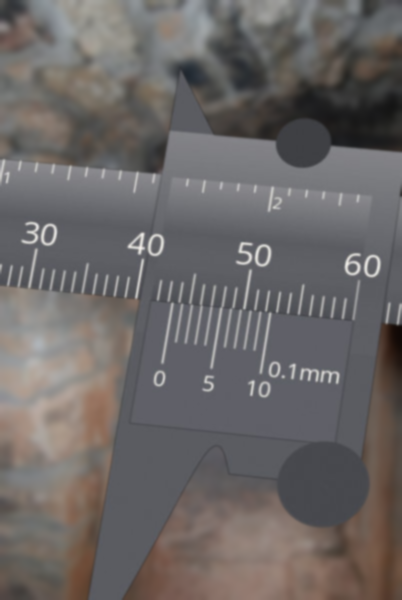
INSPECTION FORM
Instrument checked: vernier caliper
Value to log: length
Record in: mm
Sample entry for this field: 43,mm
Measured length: 43.4,mm
